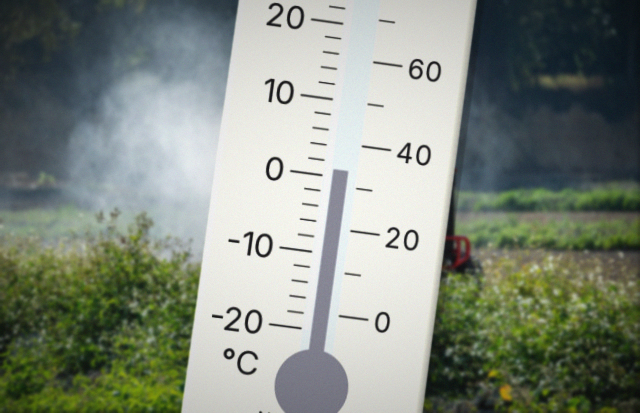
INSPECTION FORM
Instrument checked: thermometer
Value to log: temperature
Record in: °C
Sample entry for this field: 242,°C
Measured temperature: 1,°C
